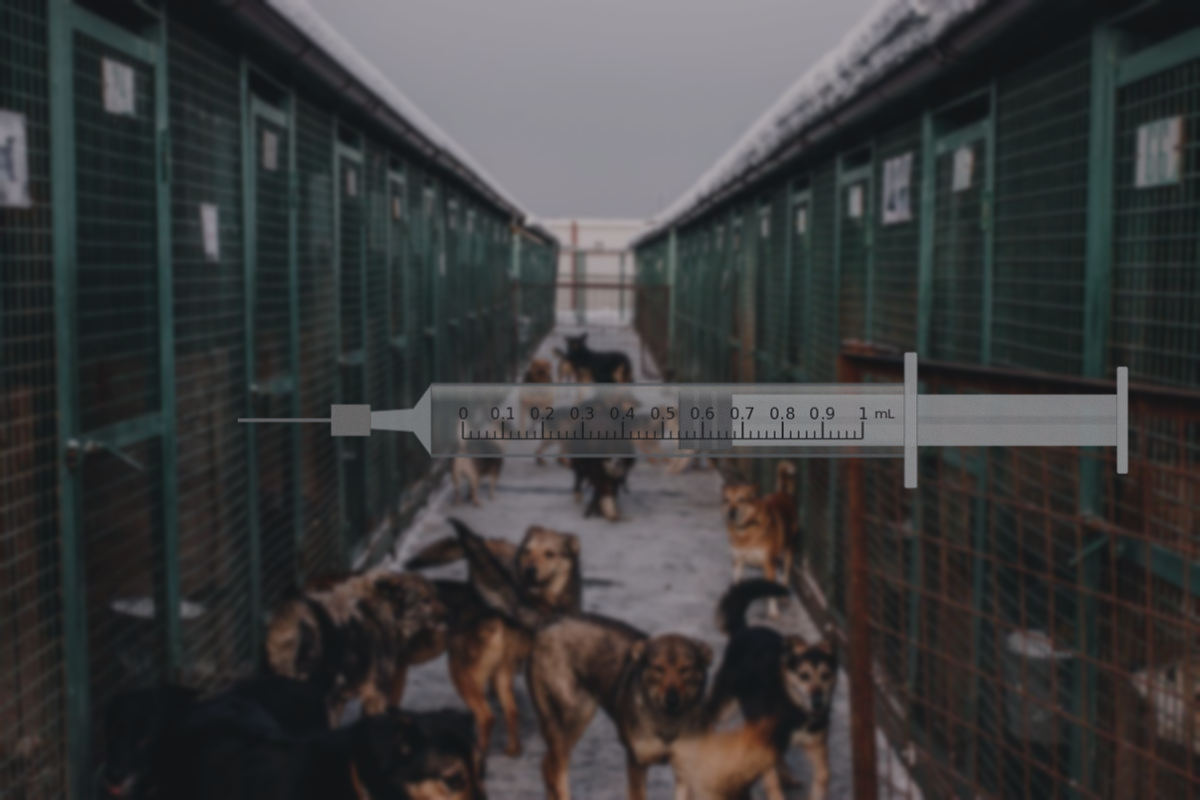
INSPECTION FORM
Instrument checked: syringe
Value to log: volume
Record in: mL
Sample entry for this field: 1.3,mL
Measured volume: 0.54,mL
